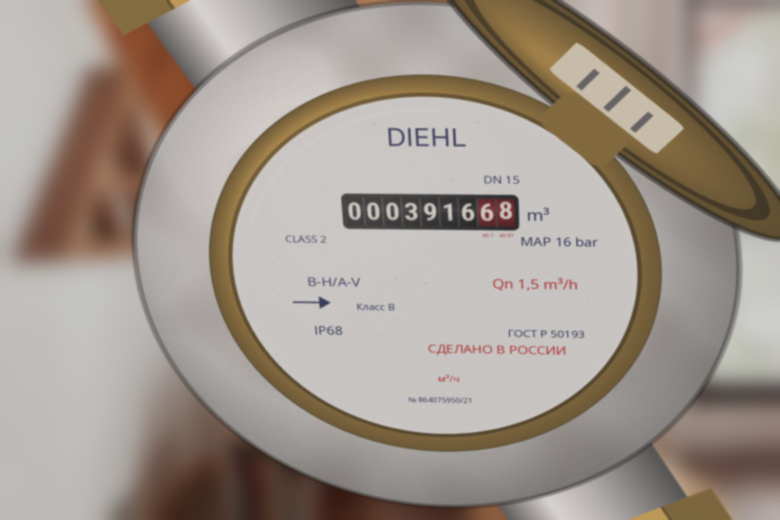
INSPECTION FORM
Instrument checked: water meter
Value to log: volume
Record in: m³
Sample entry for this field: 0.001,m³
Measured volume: 3916.68,m³
